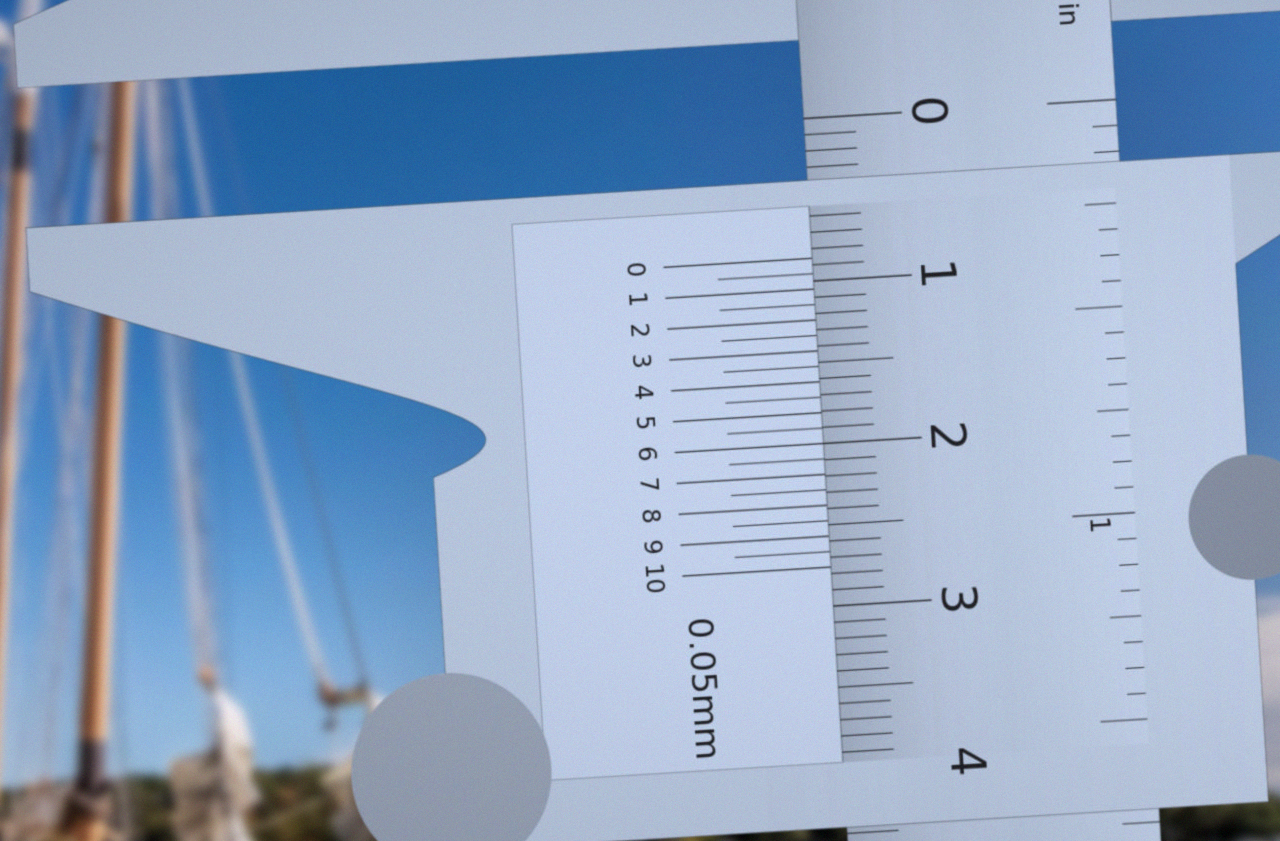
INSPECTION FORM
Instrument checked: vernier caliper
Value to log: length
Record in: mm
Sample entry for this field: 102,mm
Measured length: 8.6,mm
